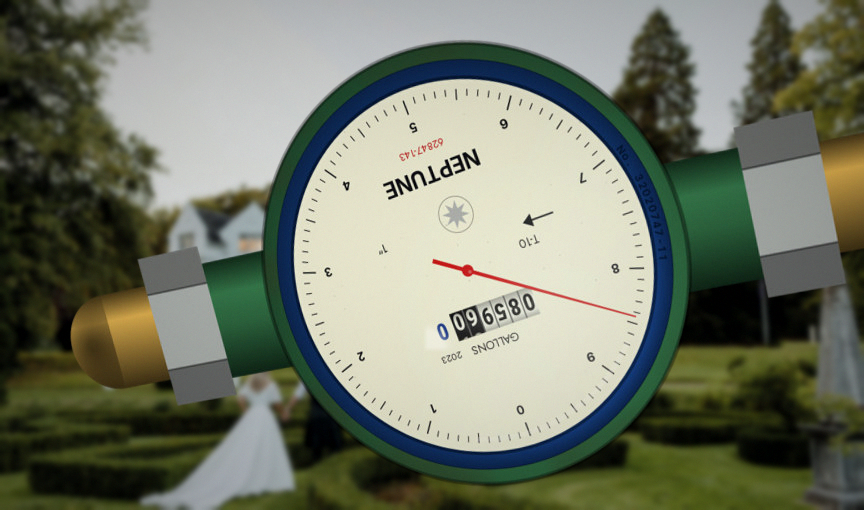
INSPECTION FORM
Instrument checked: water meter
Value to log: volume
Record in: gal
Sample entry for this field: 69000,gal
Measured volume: 859598.4,gal
